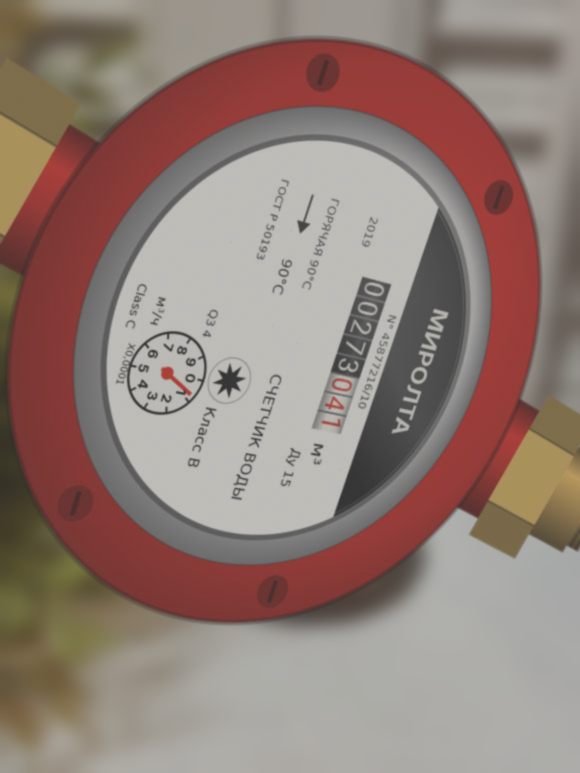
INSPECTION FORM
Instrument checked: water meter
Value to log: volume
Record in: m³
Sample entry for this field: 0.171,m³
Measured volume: 273.0410,m³
